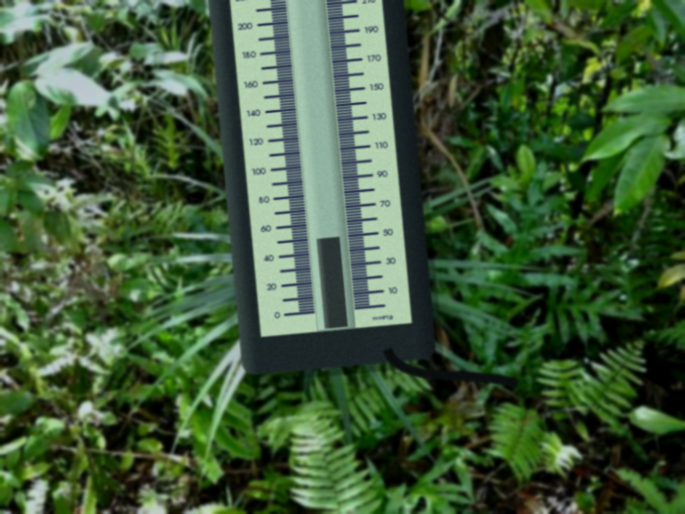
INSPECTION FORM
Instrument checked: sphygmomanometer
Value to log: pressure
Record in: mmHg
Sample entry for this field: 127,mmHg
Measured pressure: 50,mmHg
